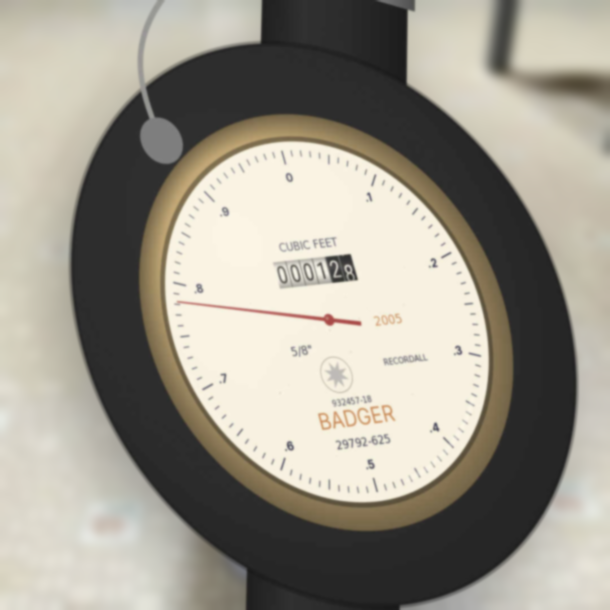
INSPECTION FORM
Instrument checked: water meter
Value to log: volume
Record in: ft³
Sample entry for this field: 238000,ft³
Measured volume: 127.78,ft³
